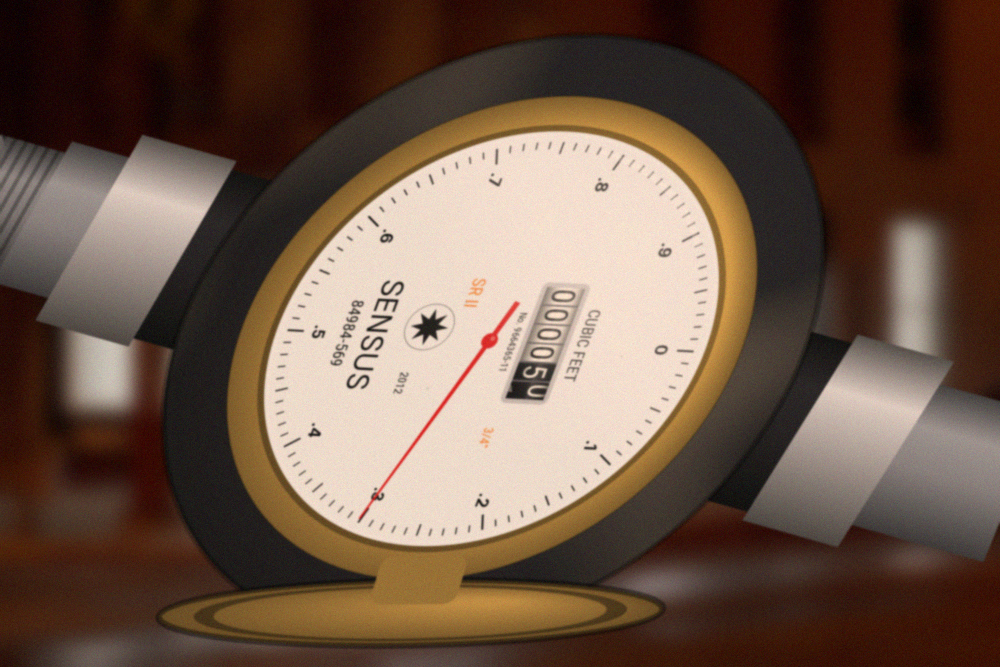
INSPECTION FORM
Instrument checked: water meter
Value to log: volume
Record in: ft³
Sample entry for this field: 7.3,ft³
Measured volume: 50.30,ft³
